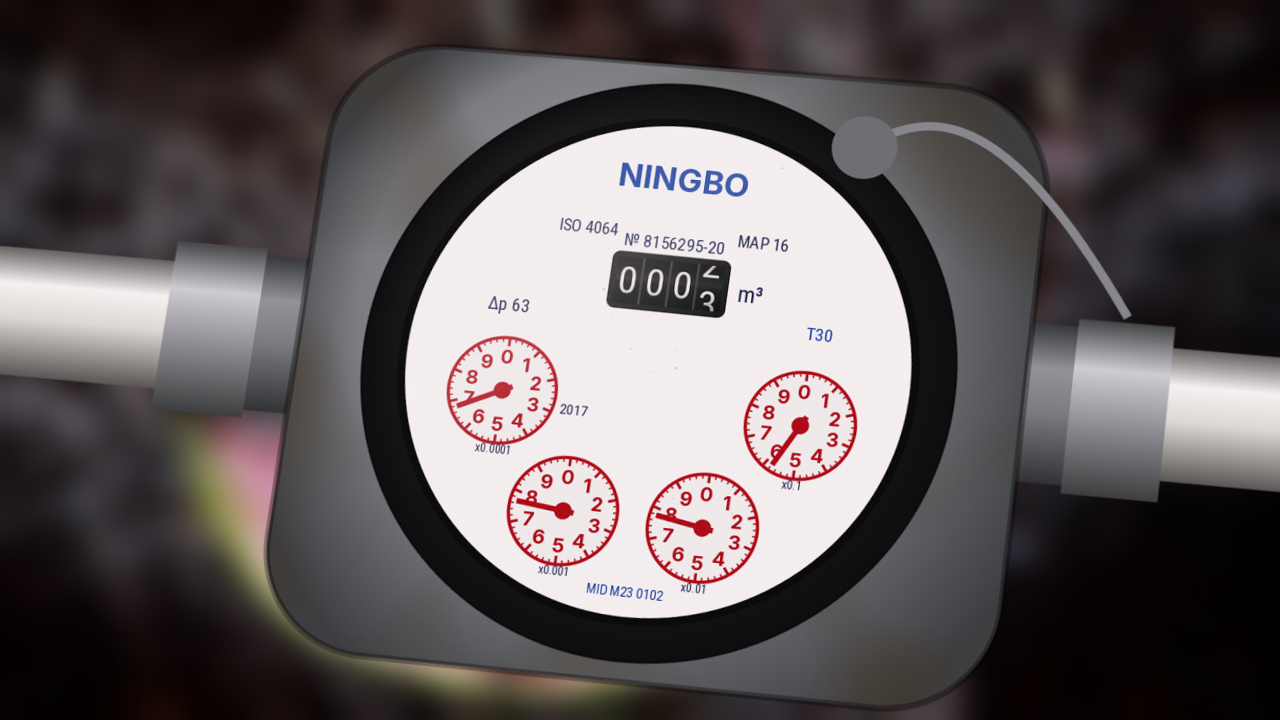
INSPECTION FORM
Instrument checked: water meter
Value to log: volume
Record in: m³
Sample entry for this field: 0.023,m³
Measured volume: 2.5776,m³
